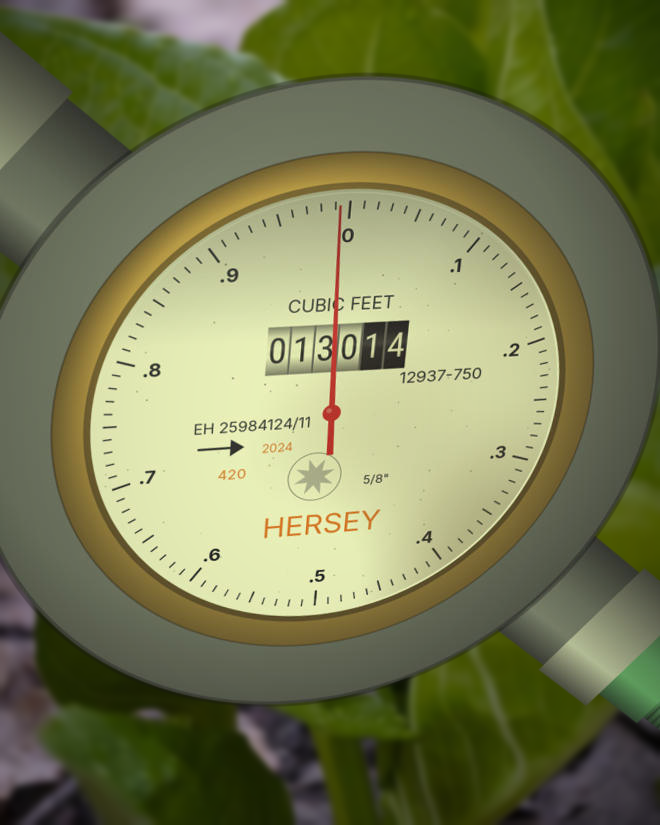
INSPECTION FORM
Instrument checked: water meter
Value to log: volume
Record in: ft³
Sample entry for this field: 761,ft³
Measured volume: 13013.99,ft³
